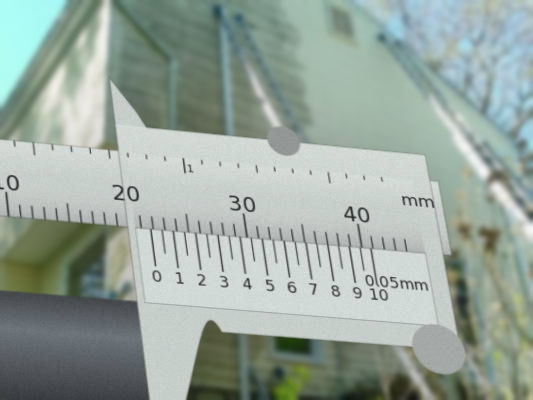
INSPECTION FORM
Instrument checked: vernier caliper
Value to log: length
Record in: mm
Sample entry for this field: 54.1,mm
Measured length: 21.8,mm
